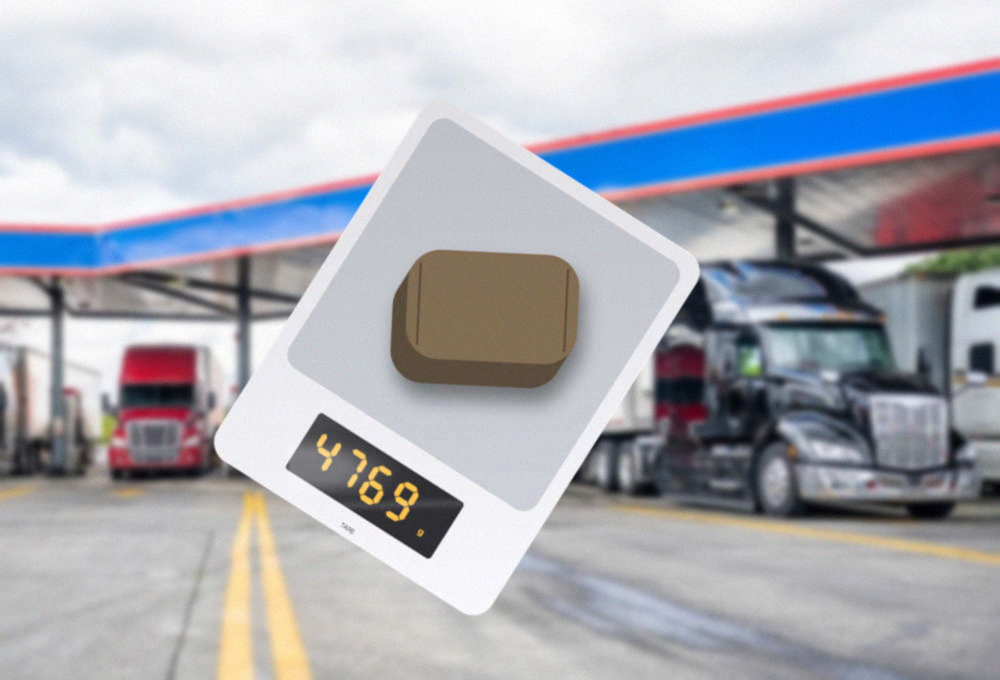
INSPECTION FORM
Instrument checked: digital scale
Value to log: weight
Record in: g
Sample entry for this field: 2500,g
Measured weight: 4769,g
